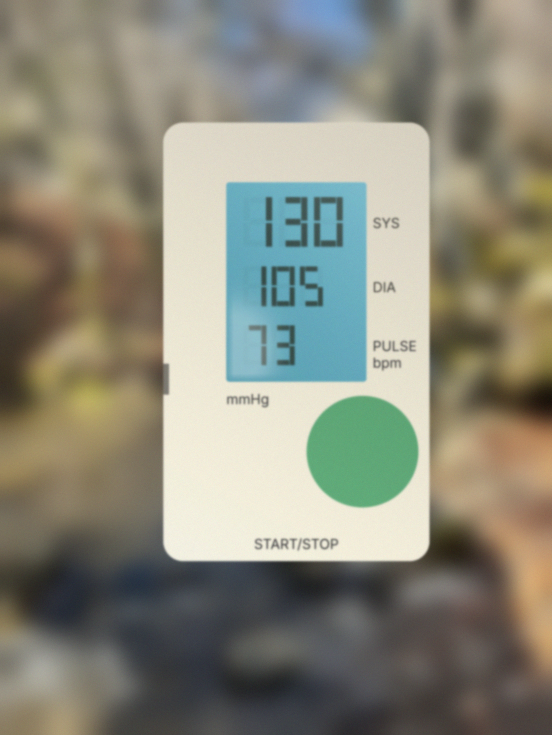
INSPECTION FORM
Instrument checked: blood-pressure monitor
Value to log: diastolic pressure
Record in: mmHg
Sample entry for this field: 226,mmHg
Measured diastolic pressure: 105,mmHg
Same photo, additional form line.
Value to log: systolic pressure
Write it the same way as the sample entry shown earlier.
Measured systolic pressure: 130,mmHg
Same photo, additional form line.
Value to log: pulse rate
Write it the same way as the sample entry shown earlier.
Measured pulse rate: 73,bpm
